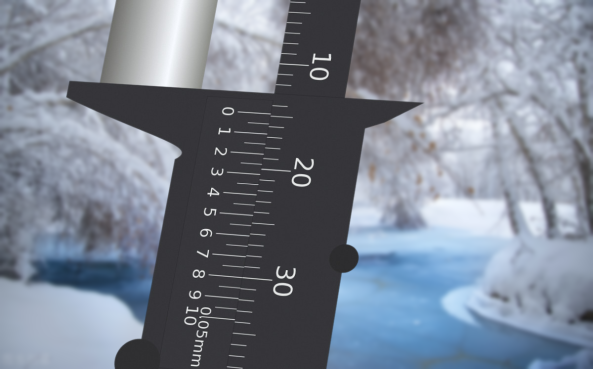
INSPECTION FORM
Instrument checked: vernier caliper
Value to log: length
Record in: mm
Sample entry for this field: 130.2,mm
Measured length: 14.8,mm
